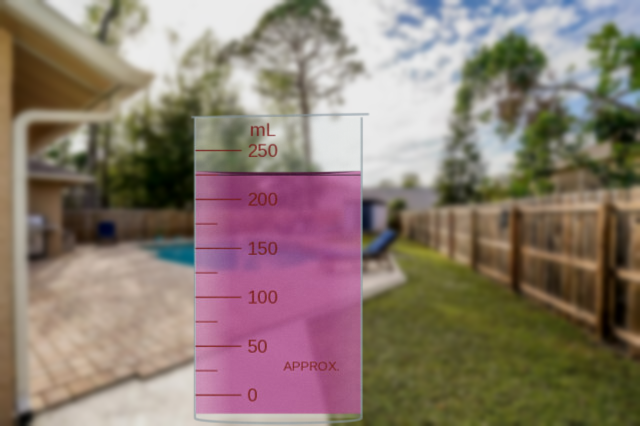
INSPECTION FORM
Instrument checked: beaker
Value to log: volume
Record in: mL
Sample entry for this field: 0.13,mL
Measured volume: 225,mL
